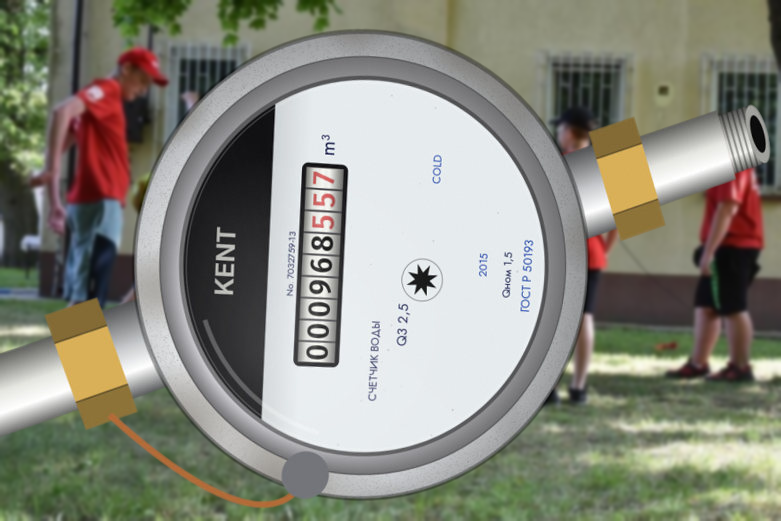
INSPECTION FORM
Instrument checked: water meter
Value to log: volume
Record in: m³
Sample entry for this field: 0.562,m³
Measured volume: 968.557,m³
